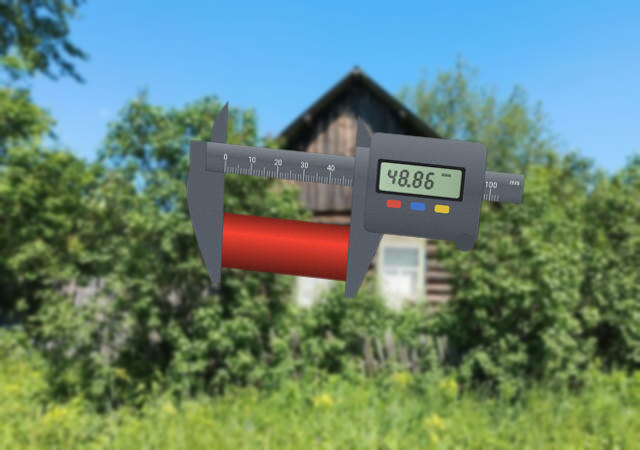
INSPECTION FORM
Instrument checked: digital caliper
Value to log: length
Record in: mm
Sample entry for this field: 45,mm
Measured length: 48.86,mm
